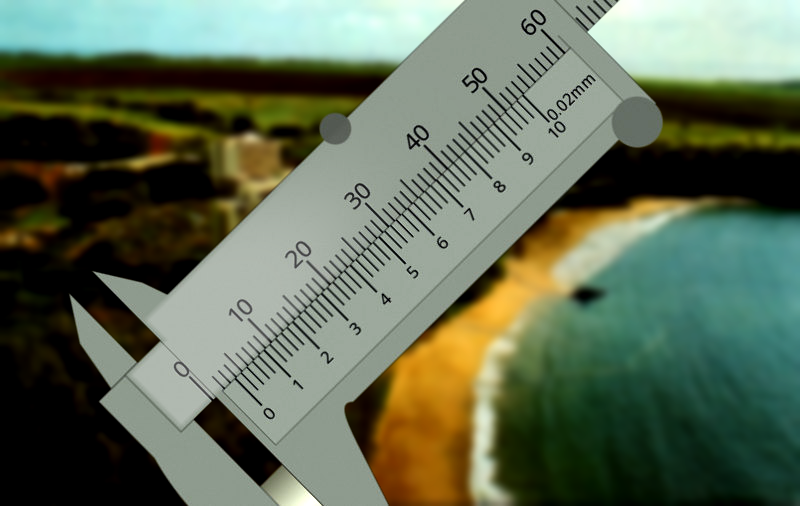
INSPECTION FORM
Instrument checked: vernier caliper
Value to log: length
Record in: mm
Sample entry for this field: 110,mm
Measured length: 3.8,mm
